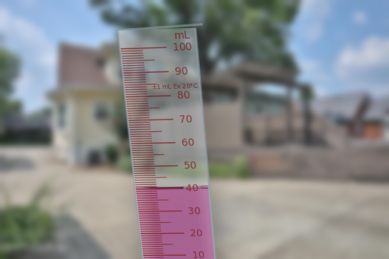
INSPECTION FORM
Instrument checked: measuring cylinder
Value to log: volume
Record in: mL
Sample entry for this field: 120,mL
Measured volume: 40,mL
